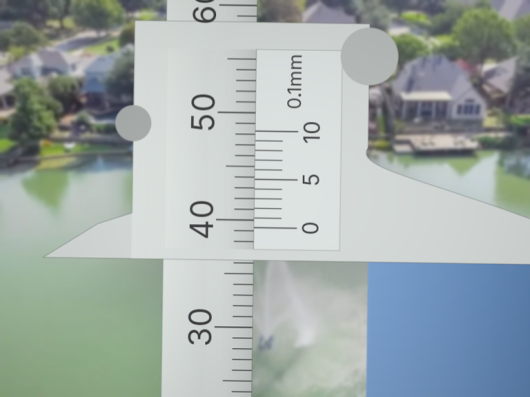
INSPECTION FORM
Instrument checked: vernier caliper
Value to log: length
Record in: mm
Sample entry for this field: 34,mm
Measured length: 39.3,mm
